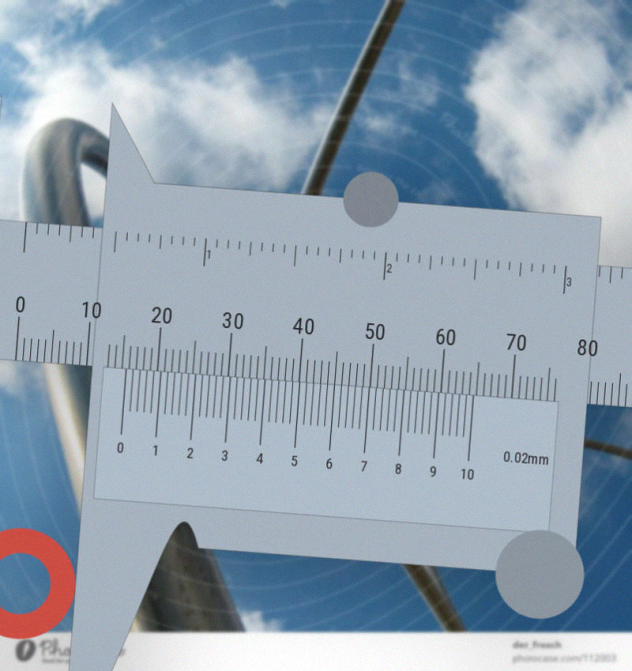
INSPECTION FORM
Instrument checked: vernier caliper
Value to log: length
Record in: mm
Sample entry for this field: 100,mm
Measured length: 15.6,mm
